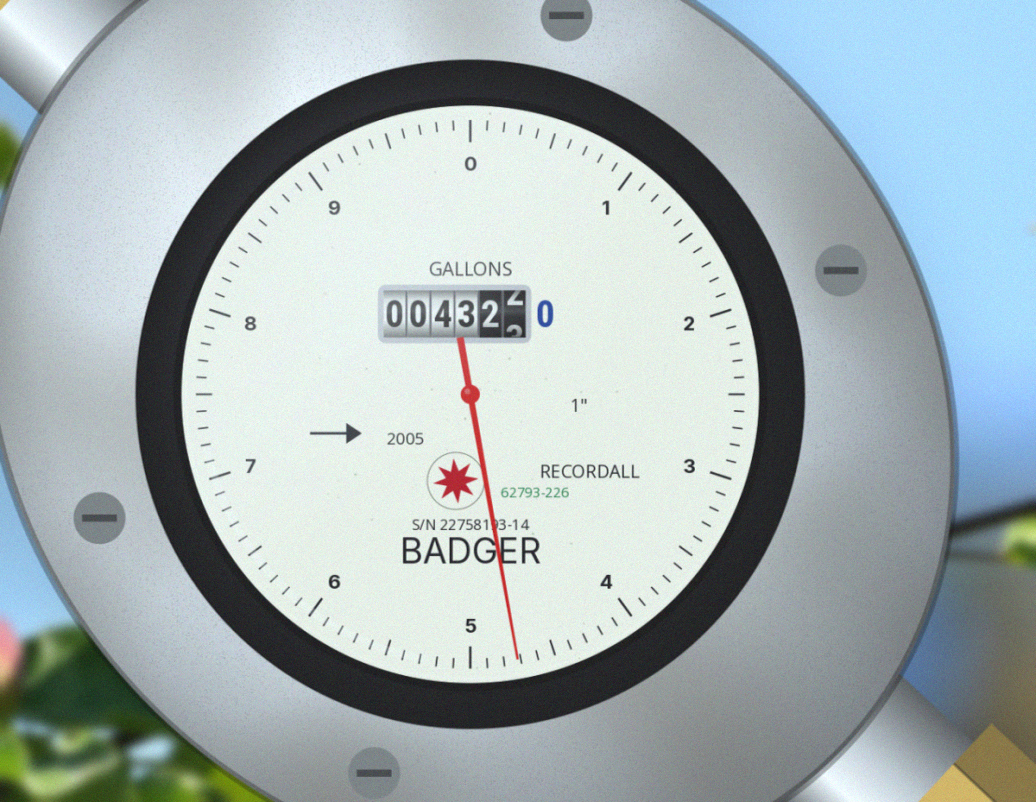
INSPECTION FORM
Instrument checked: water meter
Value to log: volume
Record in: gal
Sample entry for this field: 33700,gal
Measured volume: 43224.7,gal
